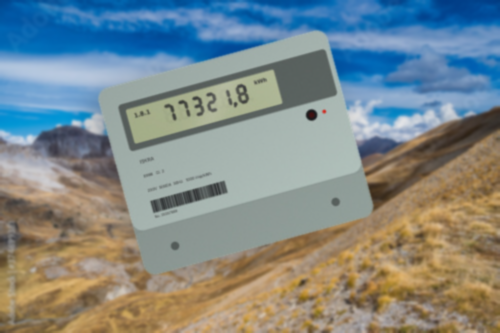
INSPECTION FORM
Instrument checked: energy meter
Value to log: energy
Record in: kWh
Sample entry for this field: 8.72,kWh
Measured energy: 77321.8,kWh
